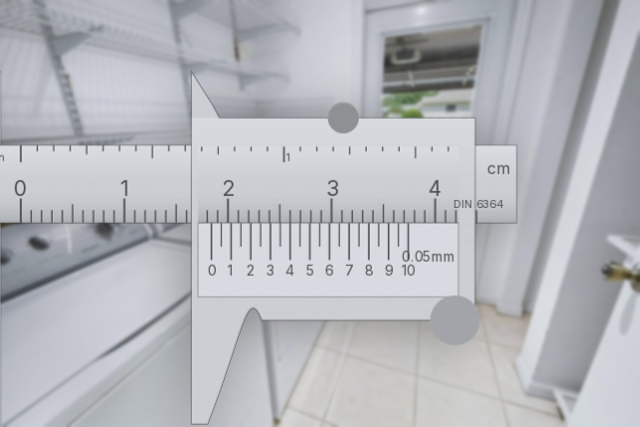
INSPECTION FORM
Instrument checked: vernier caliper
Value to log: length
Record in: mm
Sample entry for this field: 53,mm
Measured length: 18.4,mm
